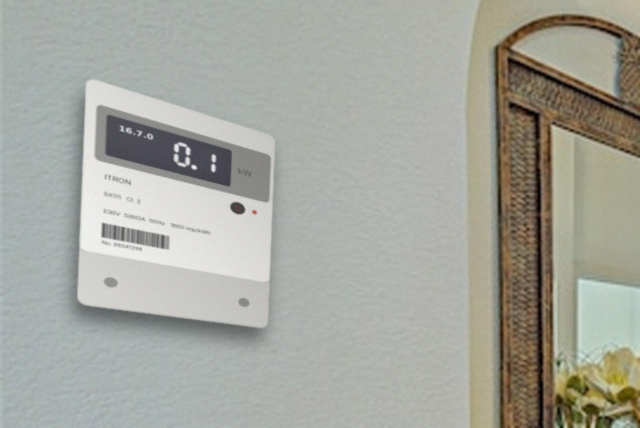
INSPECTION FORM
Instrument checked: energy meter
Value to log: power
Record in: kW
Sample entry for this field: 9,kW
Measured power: 0.1,kW
